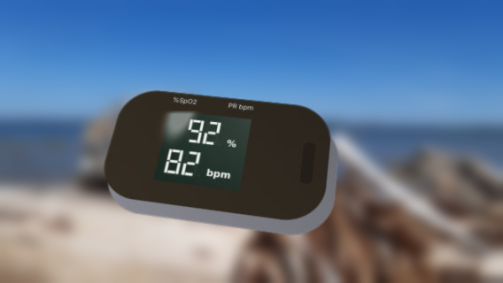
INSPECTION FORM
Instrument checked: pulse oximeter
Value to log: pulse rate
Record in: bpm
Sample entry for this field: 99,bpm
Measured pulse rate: 82,bpm
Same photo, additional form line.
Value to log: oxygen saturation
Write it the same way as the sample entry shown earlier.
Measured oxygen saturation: 92,%
